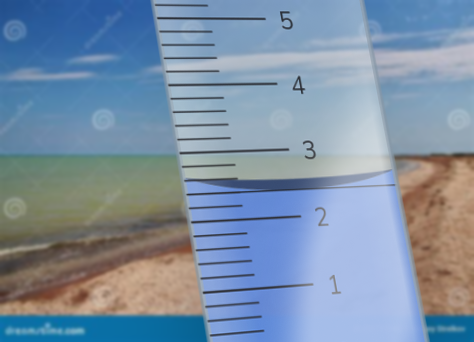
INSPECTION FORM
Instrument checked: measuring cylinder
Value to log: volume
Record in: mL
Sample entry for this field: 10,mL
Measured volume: 2.4,mL
